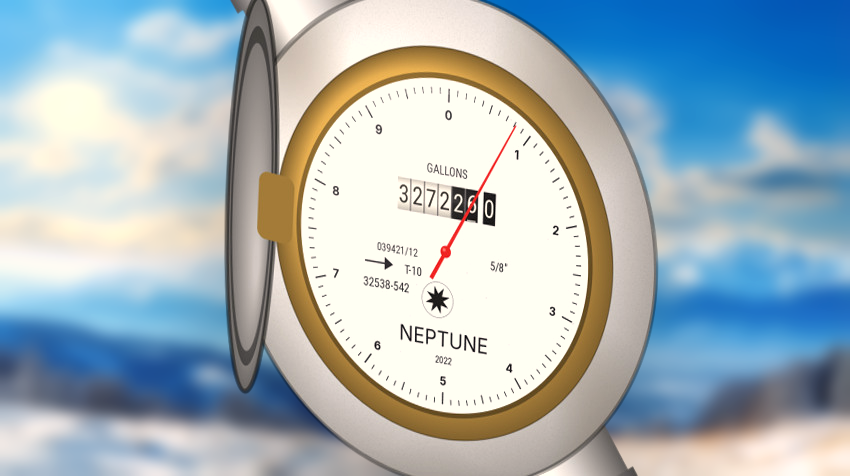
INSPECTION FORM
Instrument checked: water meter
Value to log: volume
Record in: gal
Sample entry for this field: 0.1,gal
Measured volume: 3272260.8,gal
